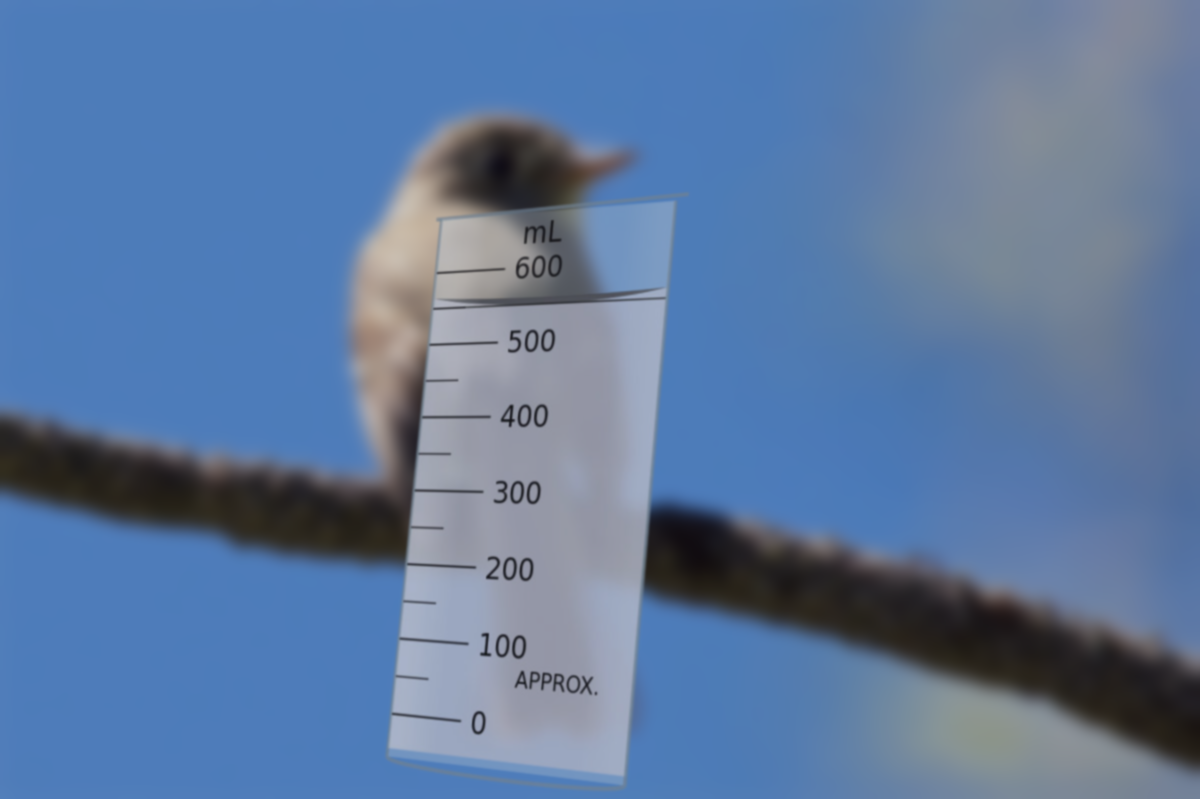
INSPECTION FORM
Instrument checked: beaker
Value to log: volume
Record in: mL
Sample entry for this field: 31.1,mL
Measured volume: 550,mL
